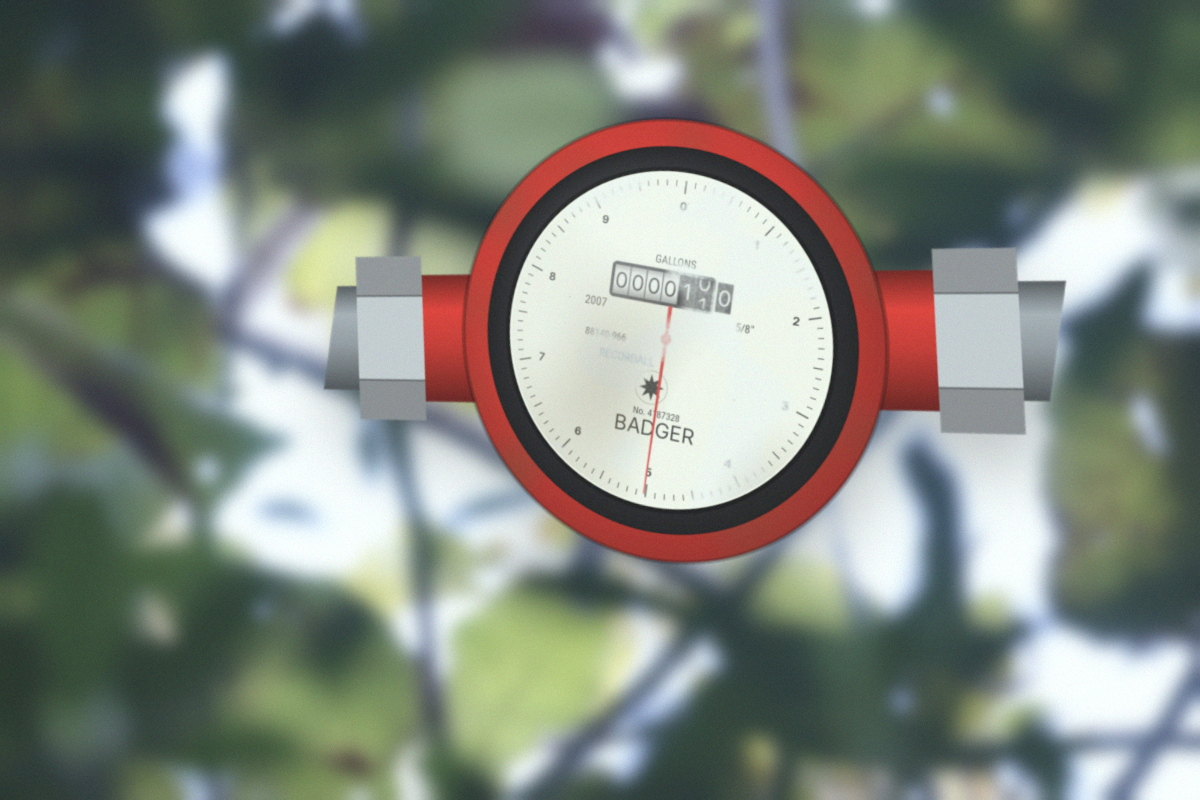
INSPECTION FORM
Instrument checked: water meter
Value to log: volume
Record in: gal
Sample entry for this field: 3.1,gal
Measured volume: 105.0,gal
